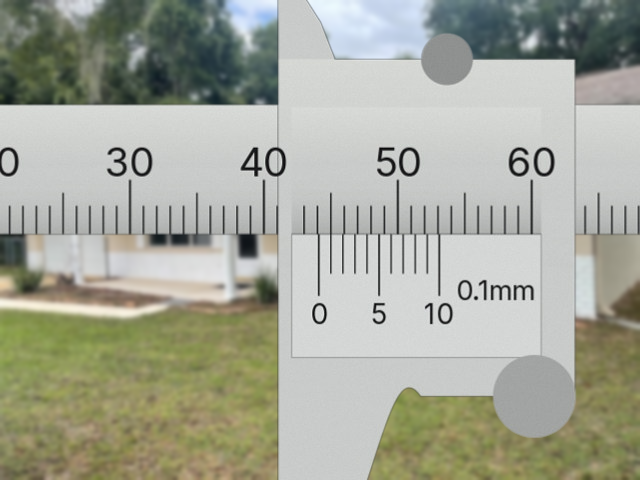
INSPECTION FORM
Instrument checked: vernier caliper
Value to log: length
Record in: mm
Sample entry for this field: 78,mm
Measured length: 44.1,mm
